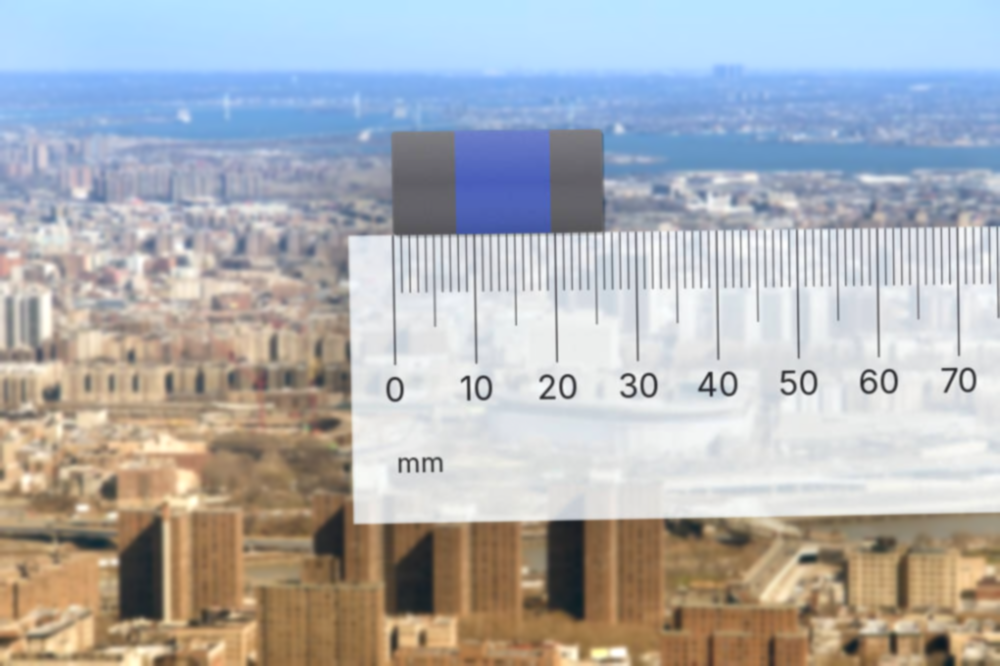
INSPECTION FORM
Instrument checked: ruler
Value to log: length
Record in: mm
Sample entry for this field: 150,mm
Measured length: 26,mm
